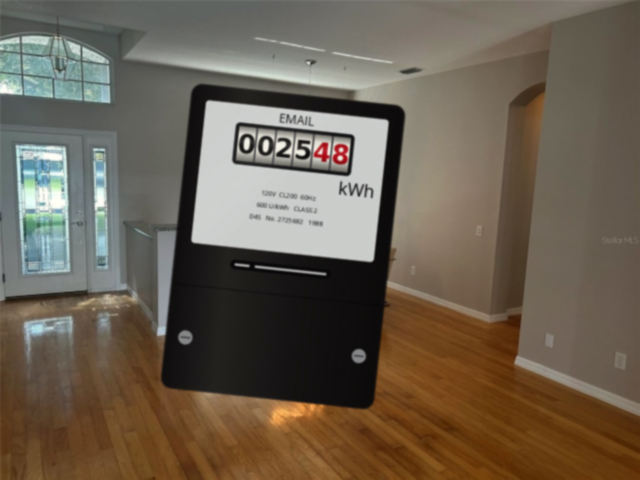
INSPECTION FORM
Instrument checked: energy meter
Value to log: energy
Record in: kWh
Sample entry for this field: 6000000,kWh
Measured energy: 25.48,kWh
